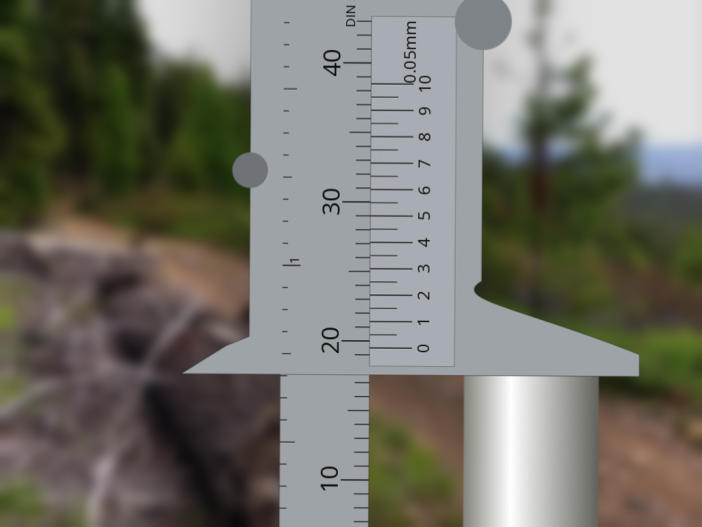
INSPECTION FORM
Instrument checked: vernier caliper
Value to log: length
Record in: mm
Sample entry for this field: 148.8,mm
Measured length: 19.5,mm
